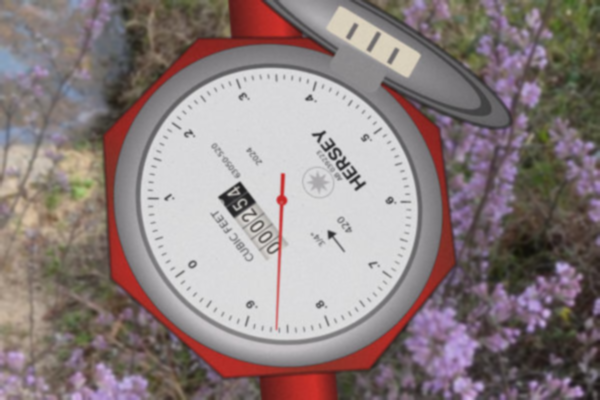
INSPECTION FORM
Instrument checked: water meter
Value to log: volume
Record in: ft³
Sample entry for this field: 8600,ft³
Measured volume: 253.86,ft³
